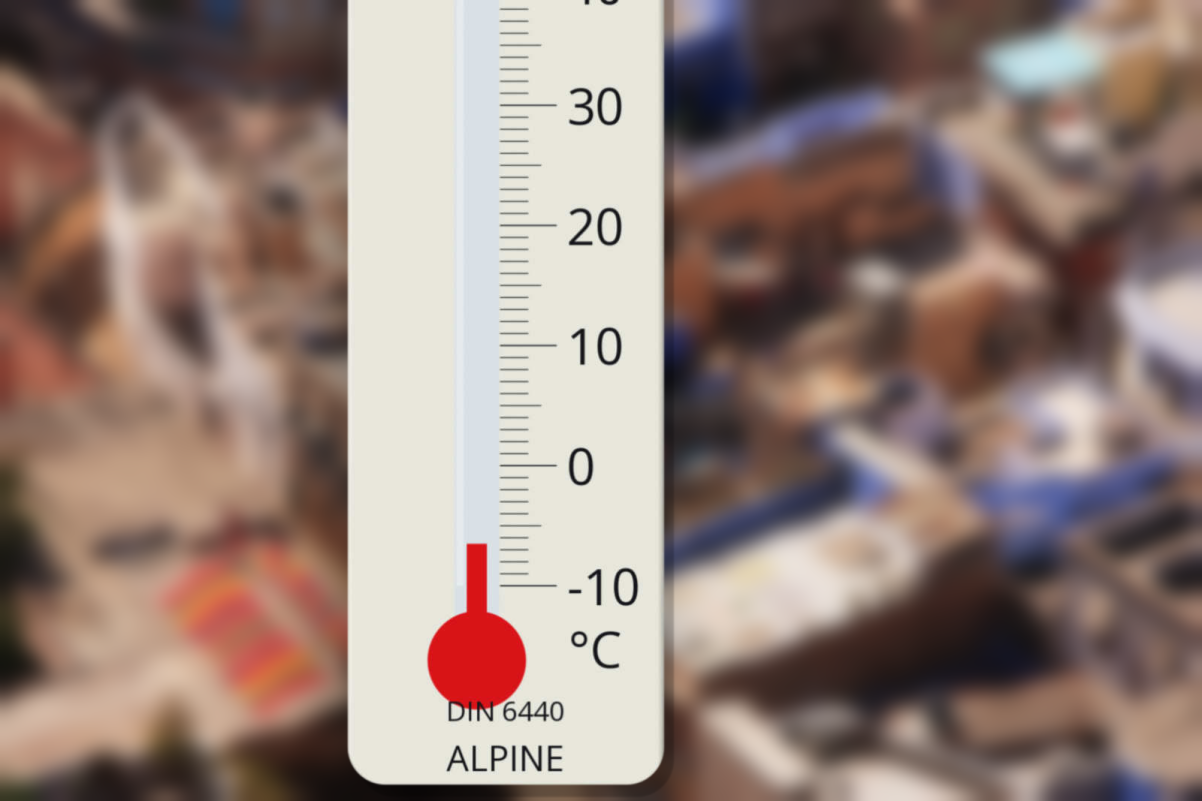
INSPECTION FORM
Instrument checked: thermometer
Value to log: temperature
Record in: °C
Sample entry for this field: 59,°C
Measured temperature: -6.5,°C
